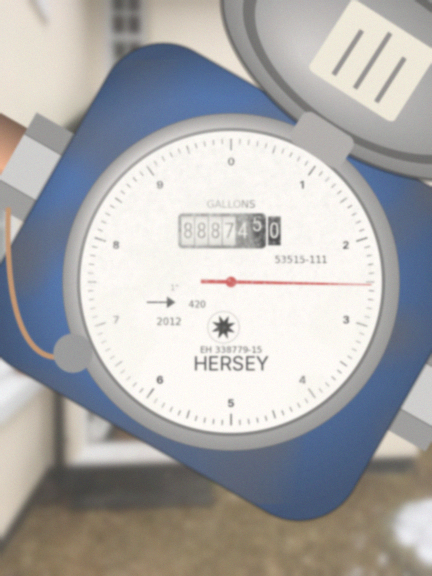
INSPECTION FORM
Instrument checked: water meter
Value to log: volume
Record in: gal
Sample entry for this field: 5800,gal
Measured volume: 8887452.5,gal
